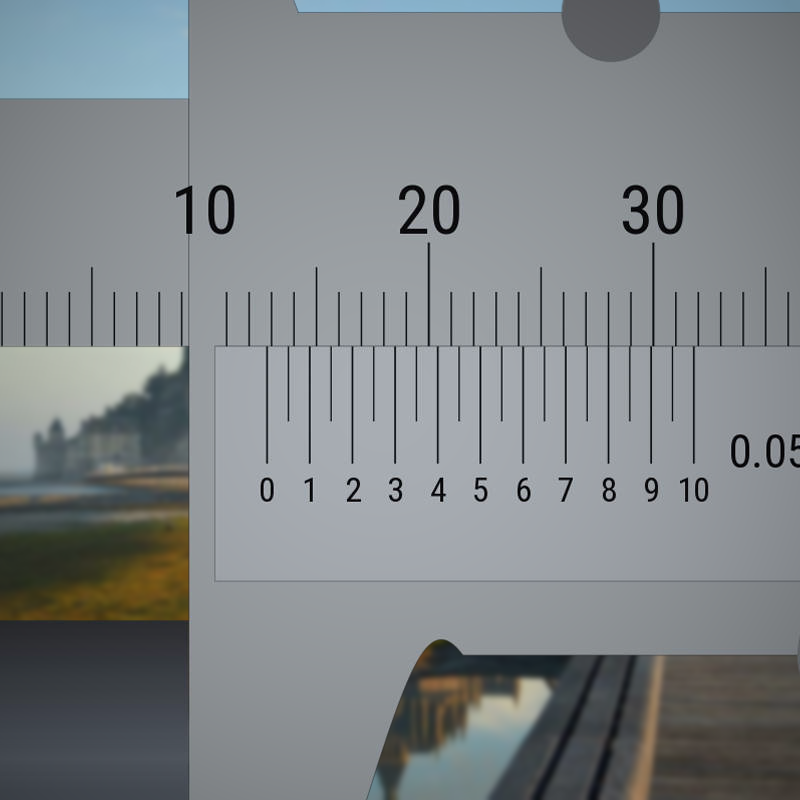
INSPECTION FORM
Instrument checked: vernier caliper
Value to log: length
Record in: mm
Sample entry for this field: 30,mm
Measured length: 12.8,mm
